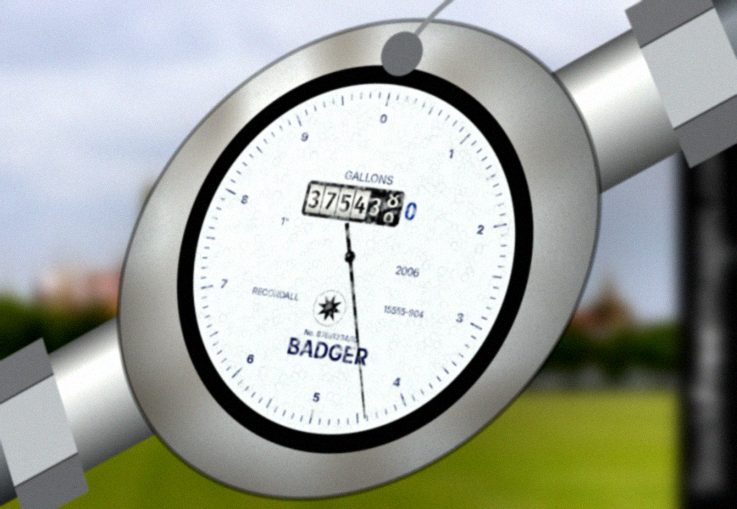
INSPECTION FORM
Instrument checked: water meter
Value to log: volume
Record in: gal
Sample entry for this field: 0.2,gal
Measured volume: 3754384.4,gal
